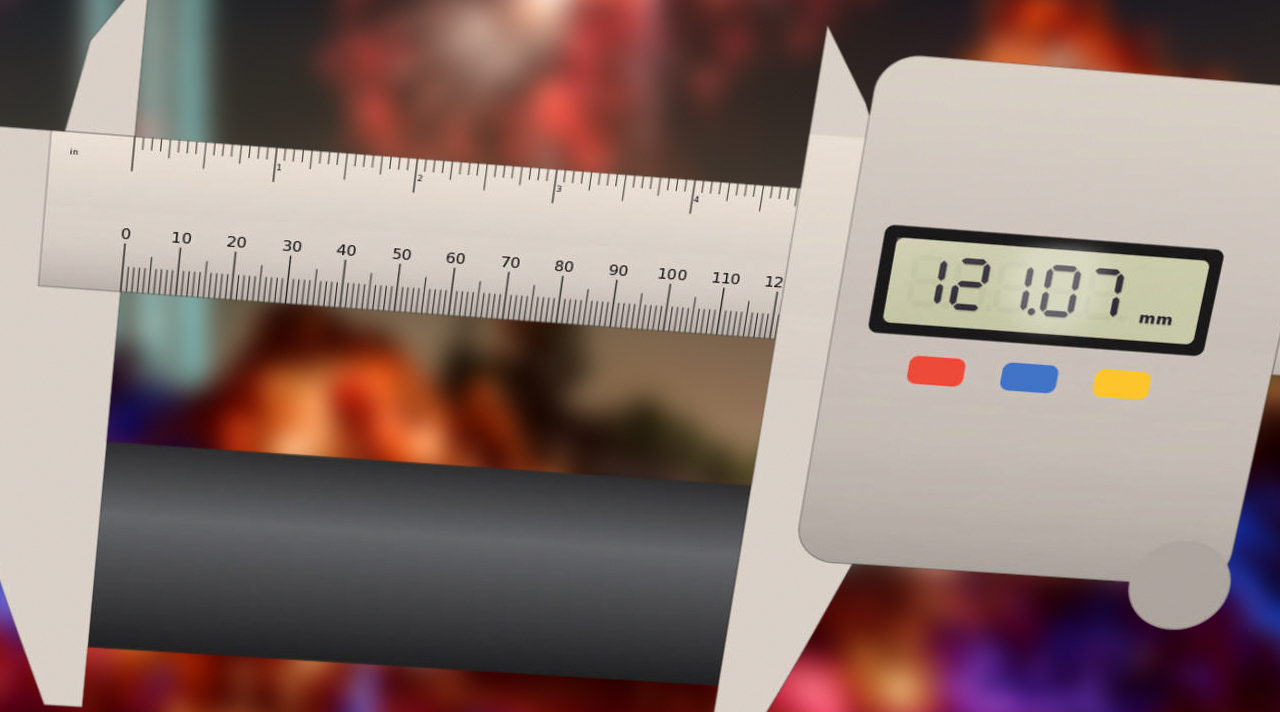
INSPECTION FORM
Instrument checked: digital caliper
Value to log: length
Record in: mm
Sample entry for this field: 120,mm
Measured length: 121.07,mm
